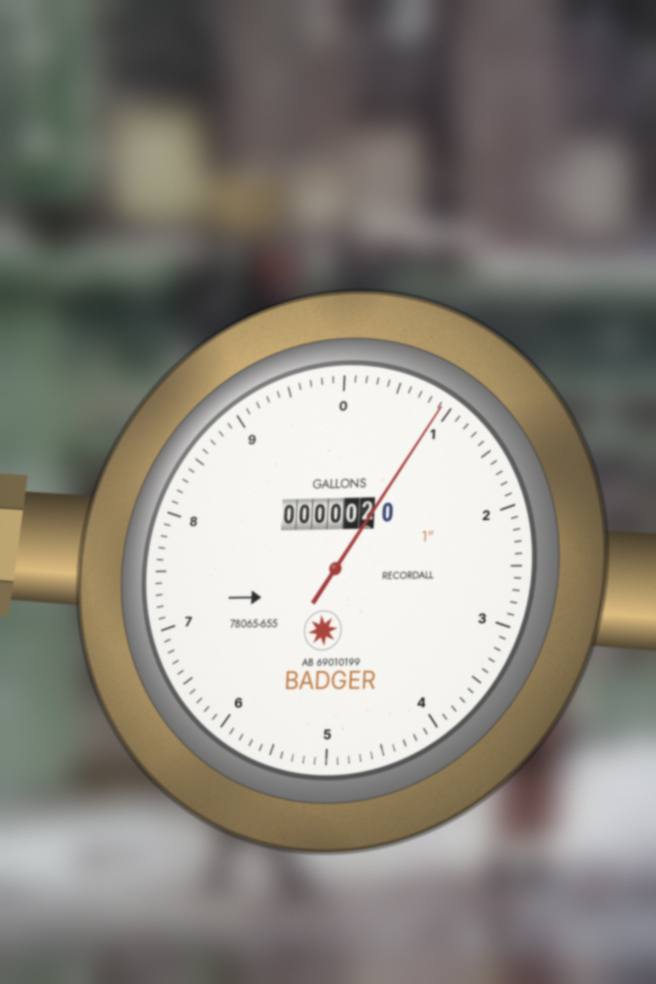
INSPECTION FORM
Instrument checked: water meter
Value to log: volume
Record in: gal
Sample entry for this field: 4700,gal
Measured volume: 20.9,gal
